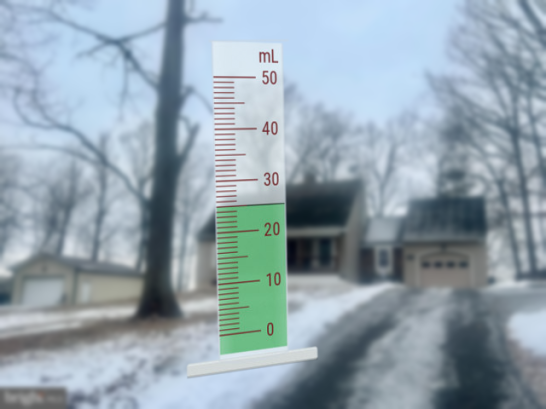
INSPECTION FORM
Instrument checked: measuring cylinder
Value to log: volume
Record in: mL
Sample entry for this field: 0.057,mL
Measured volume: 25,mL
